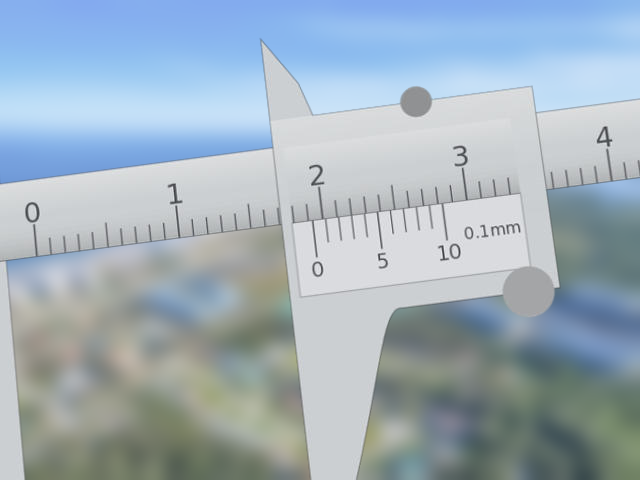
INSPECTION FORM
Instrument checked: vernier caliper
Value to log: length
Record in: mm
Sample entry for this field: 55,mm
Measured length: 19.3,mm
